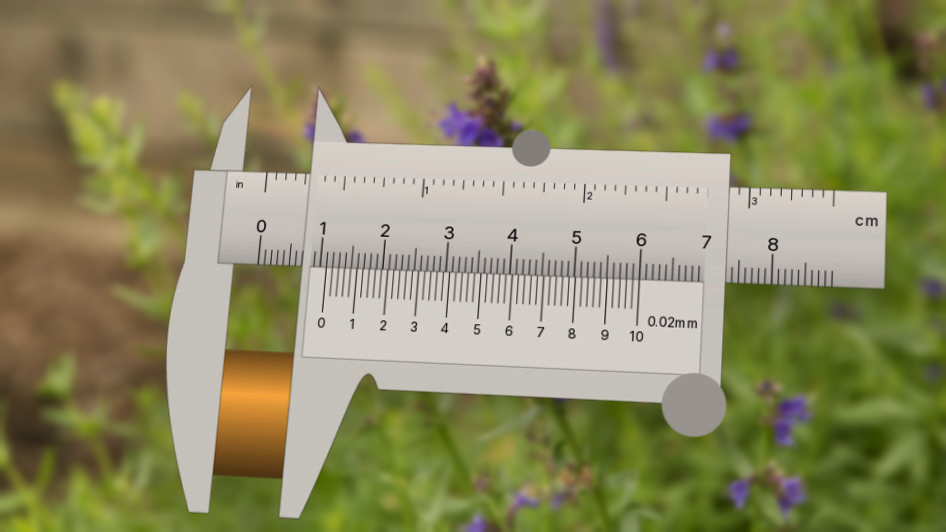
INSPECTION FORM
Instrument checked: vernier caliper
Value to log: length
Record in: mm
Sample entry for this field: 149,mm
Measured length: 11.0,mm
